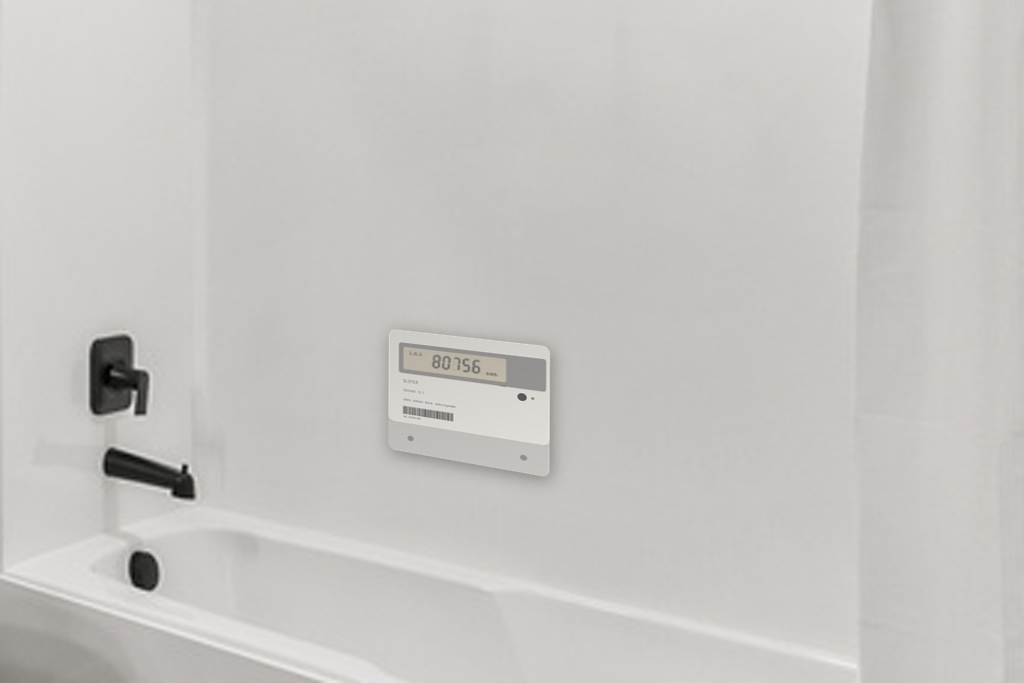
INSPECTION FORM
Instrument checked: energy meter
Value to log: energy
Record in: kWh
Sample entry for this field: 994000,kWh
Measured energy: 80756,kWh
